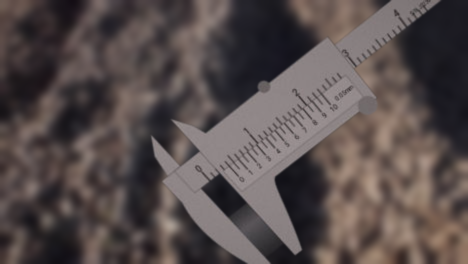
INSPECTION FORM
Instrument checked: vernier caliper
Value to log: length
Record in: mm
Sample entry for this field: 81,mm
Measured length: 4.0,mm
